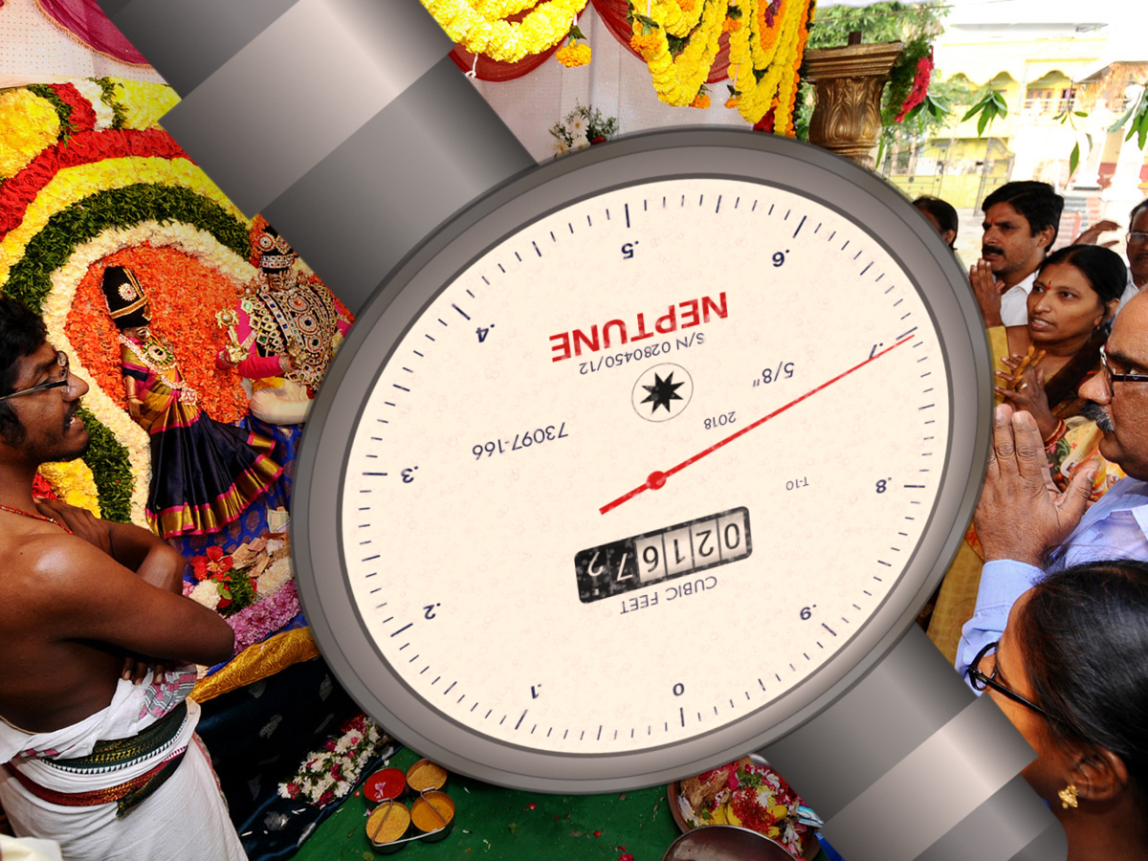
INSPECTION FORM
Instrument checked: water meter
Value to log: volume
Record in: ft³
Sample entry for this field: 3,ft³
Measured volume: 21671.70,ft³
